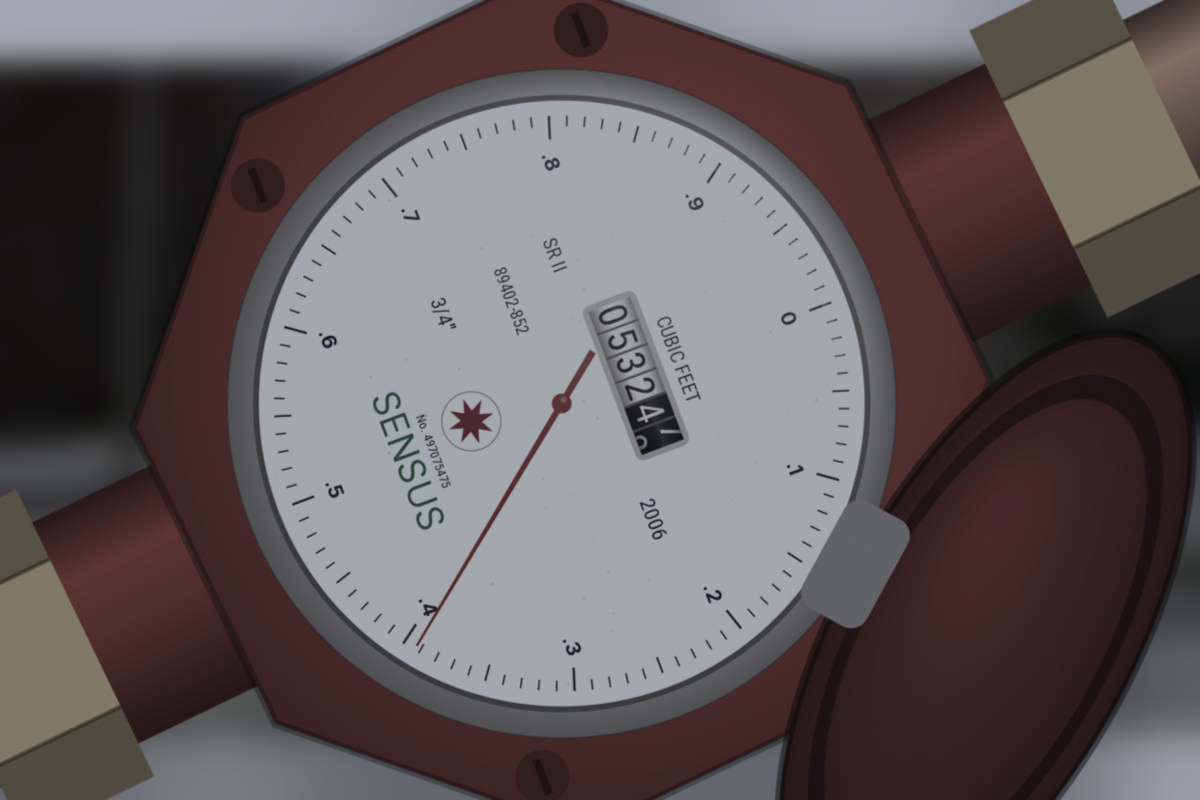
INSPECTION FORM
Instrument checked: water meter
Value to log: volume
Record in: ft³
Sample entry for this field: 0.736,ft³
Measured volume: 53247.39,ft³
